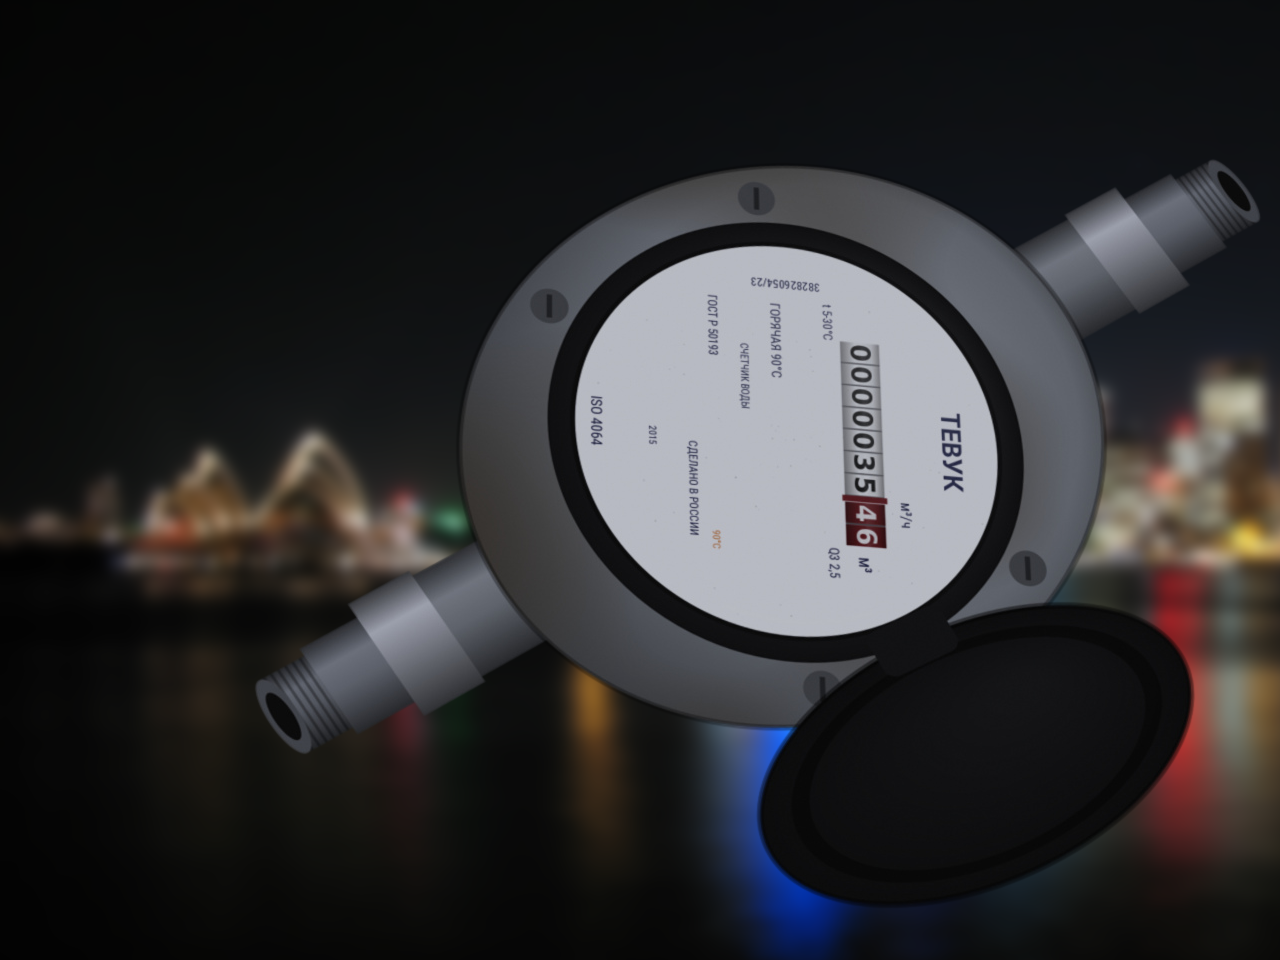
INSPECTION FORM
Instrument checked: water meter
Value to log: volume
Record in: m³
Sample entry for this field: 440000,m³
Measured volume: 35.46,m³
